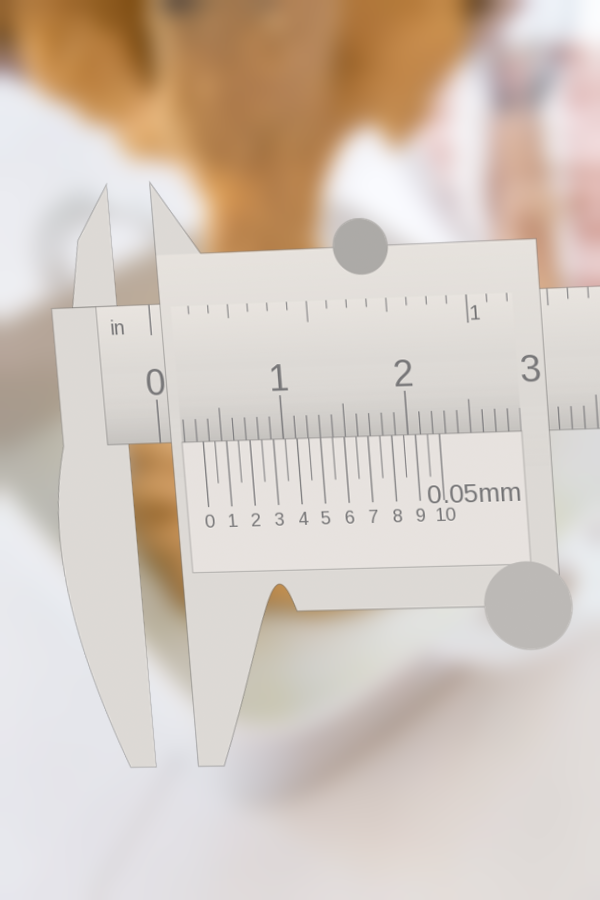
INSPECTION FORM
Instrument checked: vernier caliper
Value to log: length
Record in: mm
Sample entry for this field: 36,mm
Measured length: 3.5,mm
